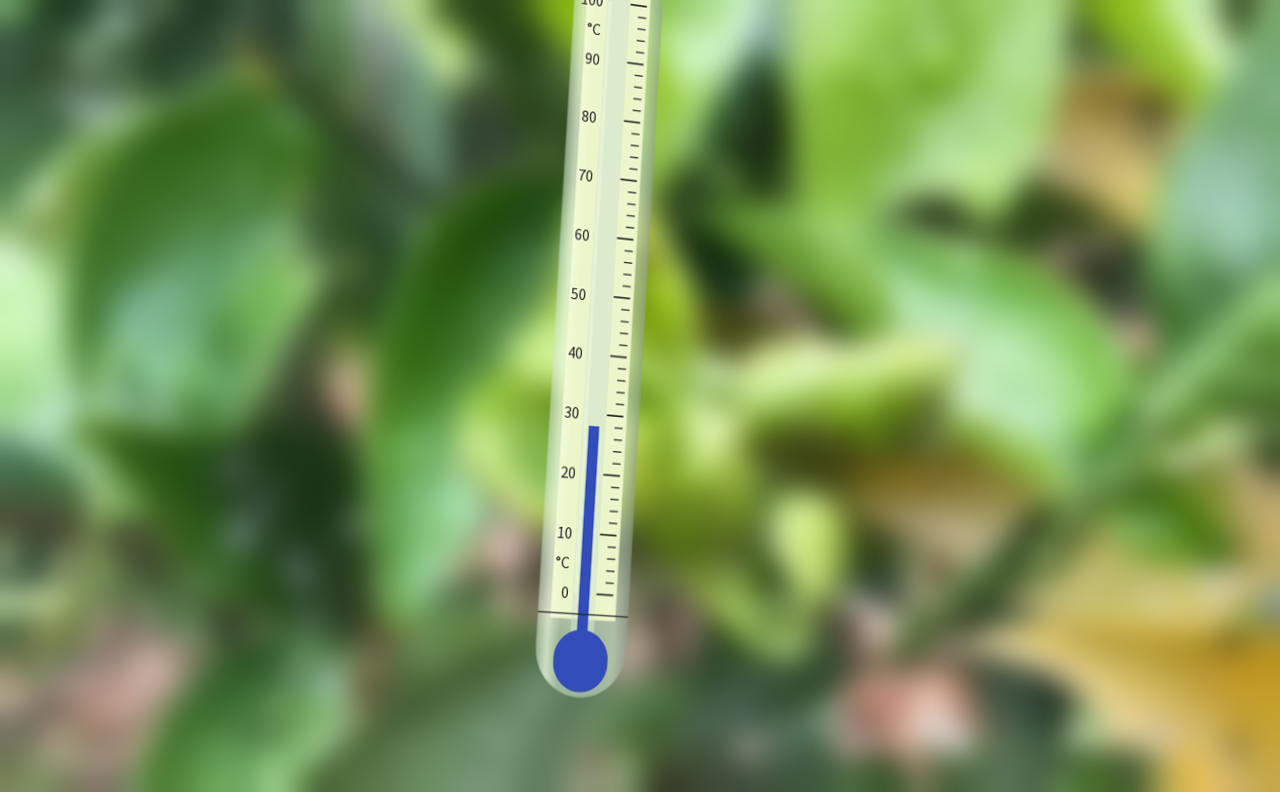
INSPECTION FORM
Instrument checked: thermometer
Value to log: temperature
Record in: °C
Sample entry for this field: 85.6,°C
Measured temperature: 28,°C
